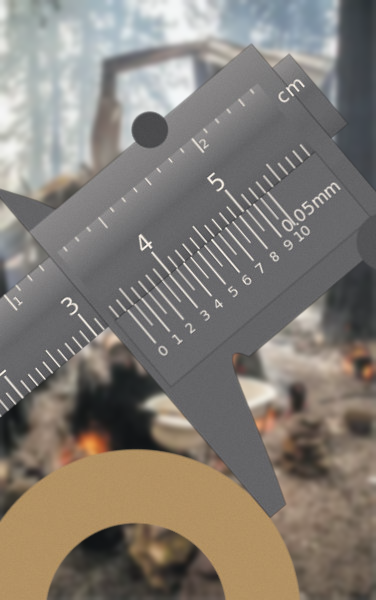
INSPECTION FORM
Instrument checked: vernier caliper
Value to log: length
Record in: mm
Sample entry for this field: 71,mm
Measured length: 34.2,mm
